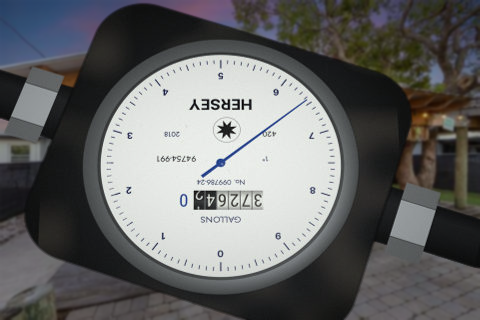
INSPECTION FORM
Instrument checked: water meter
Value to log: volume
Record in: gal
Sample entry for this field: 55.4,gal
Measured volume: 3726416.4,gal
